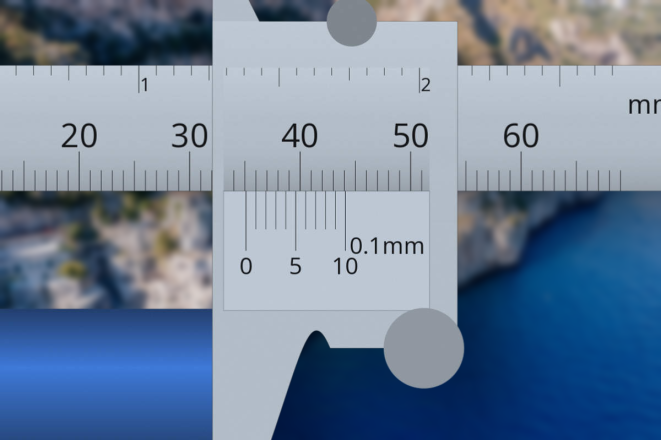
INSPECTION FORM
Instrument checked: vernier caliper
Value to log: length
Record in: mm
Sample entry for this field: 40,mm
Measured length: 35.1,mm
